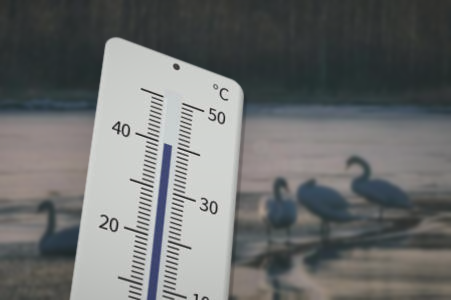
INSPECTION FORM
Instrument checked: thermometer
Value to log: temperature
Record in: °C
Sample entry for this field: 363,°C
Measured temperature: 40,°C
